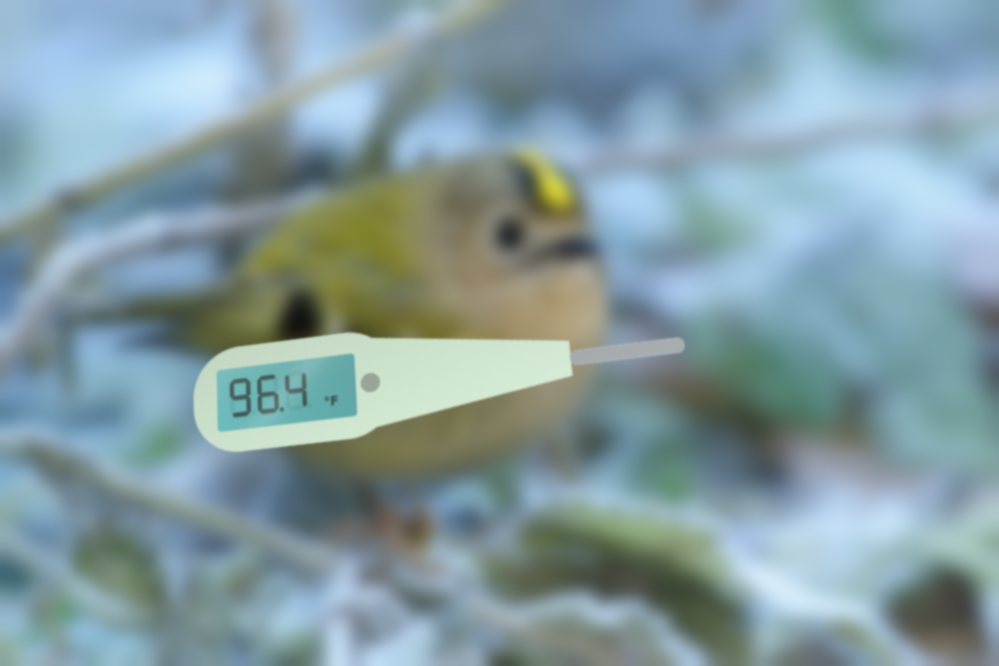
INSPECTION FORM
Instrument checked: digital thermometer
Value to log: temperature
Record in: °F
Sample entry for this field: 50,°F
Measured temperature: 96.4,°F
